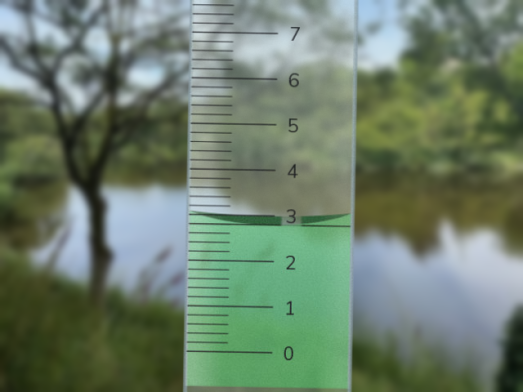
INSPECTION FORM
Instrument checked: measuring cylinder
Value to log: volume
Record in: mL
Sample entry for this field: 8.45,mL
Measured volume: 2.8,mL
